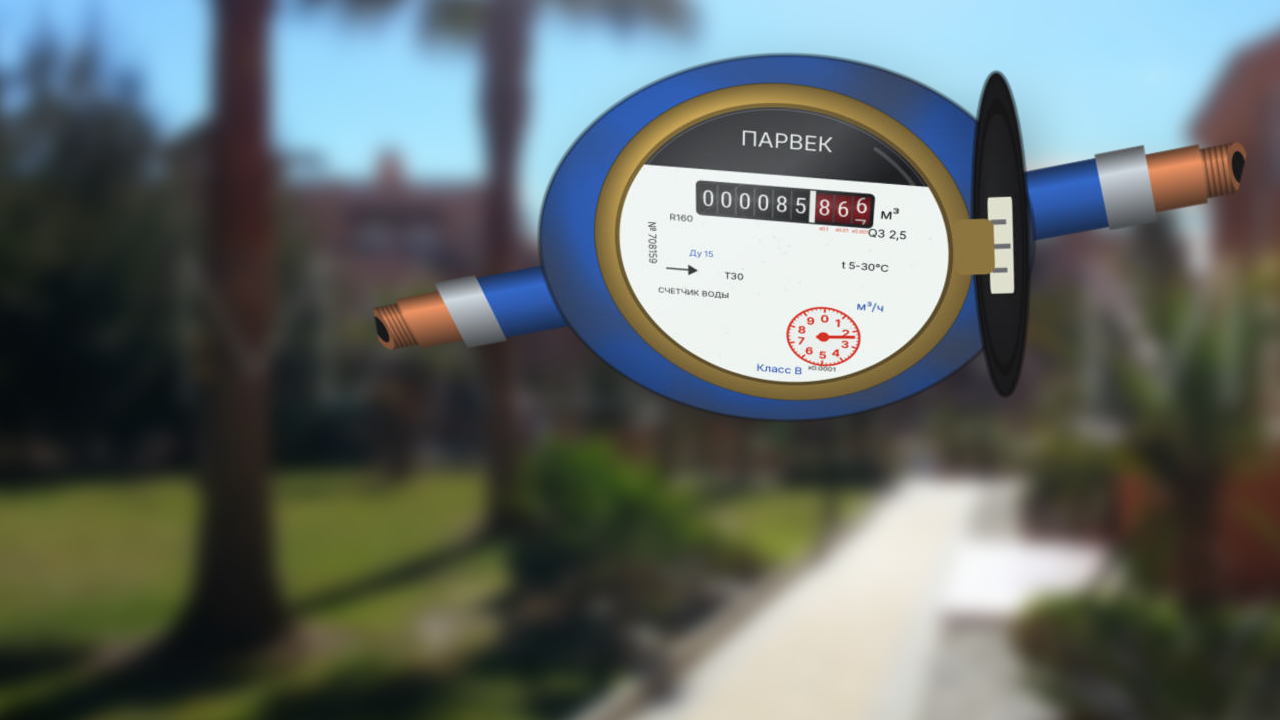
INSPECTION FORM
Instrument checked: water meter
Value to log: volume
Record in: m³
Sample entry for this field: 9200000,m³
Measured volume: 85.8662,m³
